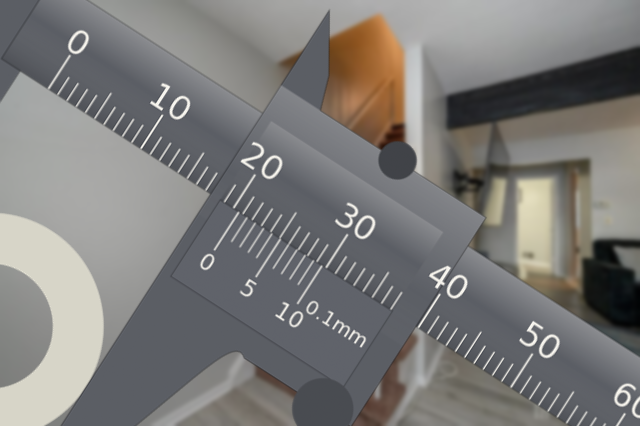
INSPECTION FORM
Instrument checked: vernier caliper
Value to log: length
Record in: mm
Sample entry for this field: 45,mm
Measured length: 20.6,mm
